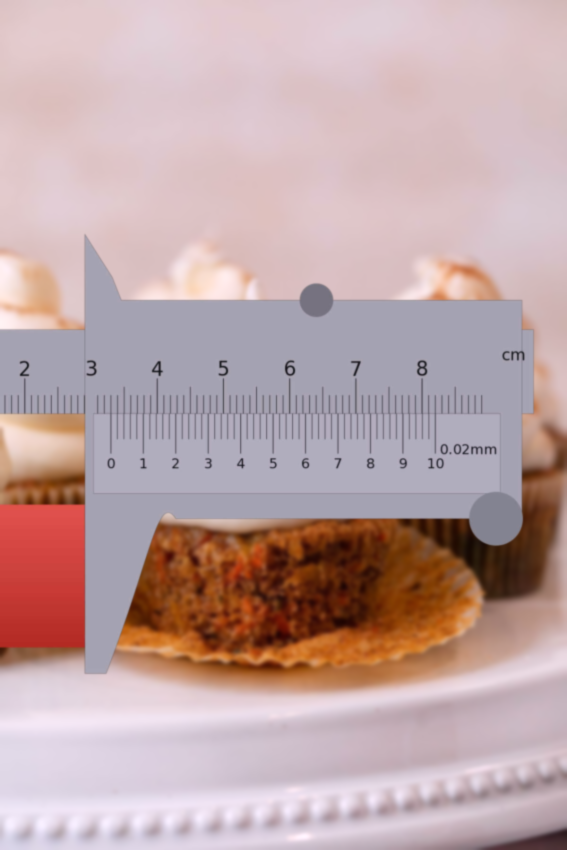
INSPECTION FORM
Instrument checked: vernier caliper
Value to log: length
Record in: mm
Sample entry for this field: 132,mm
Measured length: 33.0,mm
